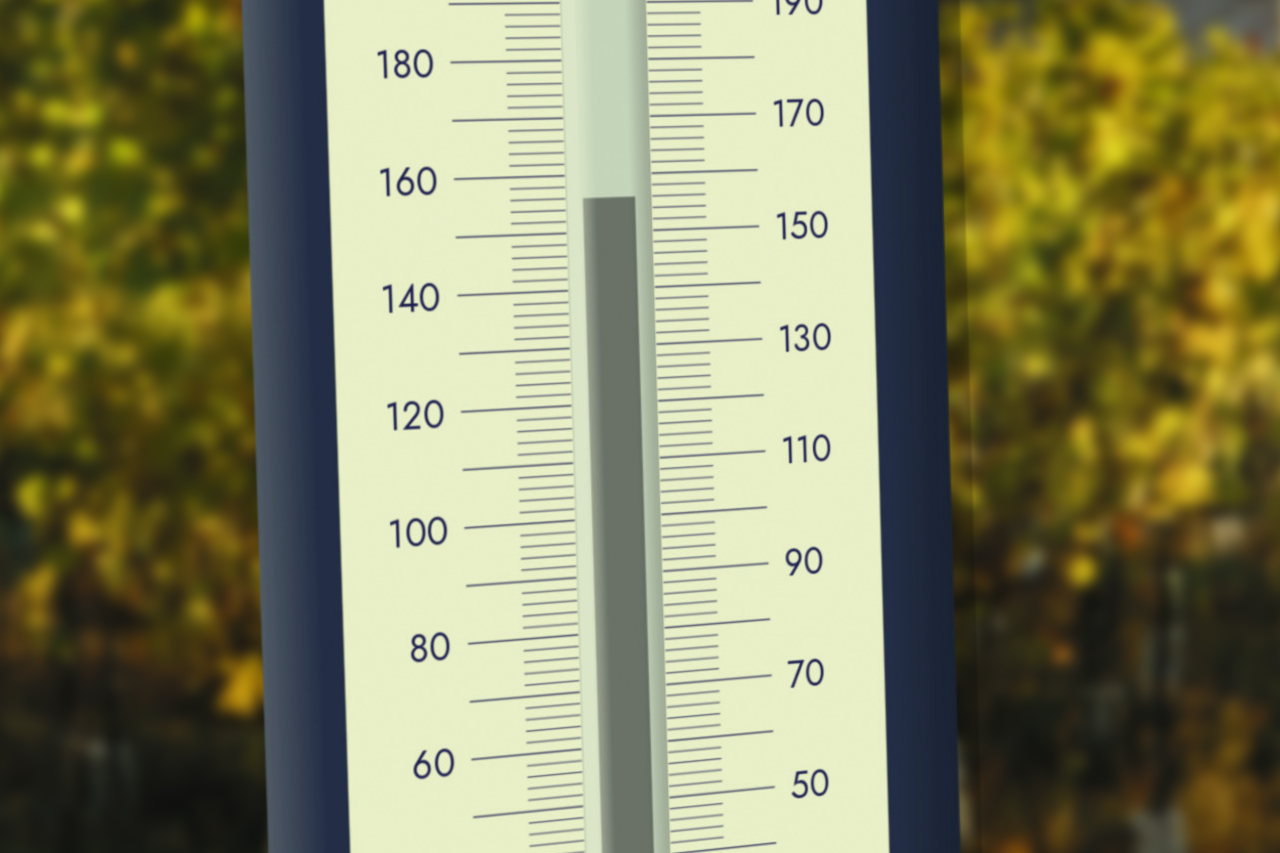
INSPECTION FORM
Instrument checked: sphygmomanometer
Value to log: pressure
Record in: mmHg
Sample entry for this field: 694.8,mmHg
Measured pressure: 156,mmHg
